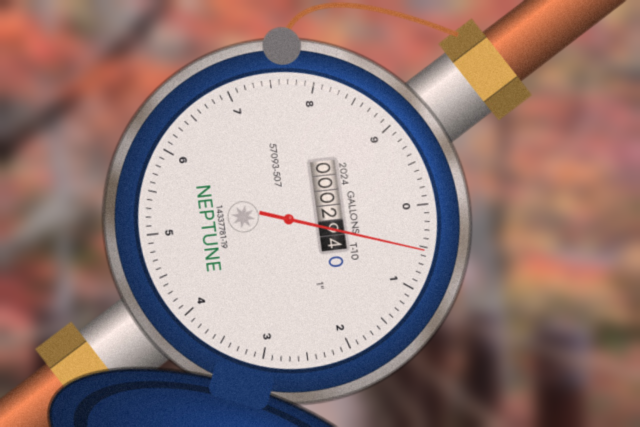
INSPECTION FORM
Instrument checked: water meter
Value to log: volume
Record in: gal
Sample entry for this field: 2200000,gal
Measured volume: 2940.5,gal
